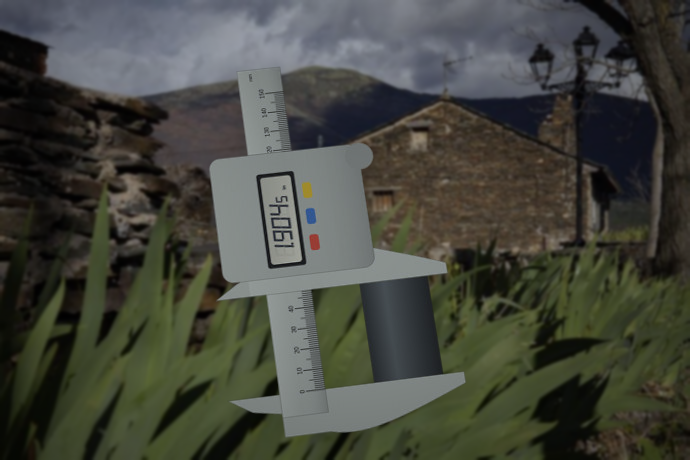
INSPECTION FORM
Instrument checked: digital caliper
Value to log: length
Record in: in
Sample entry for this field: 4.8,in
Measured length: 1.9045,in
